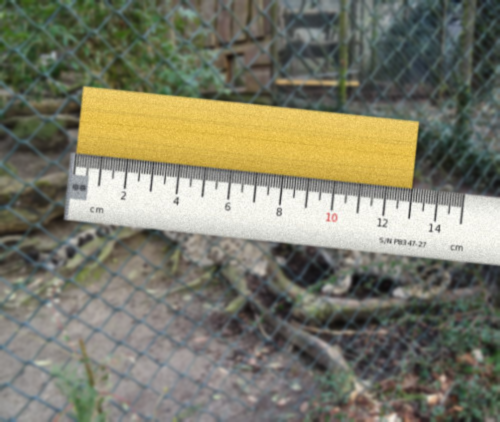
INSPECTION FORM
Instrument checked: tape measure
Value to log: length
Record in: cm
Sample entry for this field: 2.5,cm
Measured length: 13,cm
